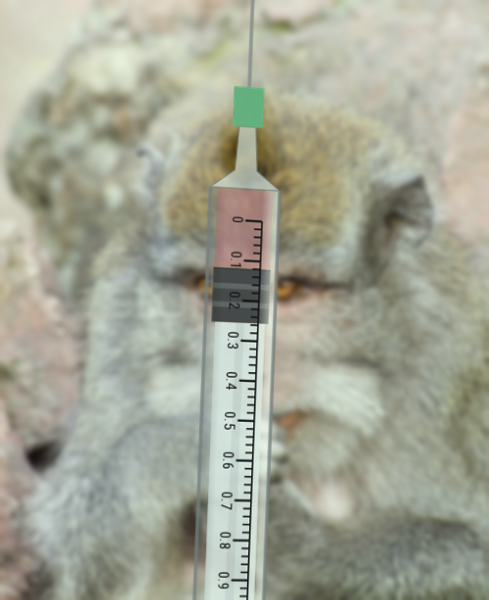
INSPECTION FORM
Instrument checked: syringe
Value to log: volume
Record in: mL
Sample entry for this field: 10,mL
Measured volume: 0.12,mL
